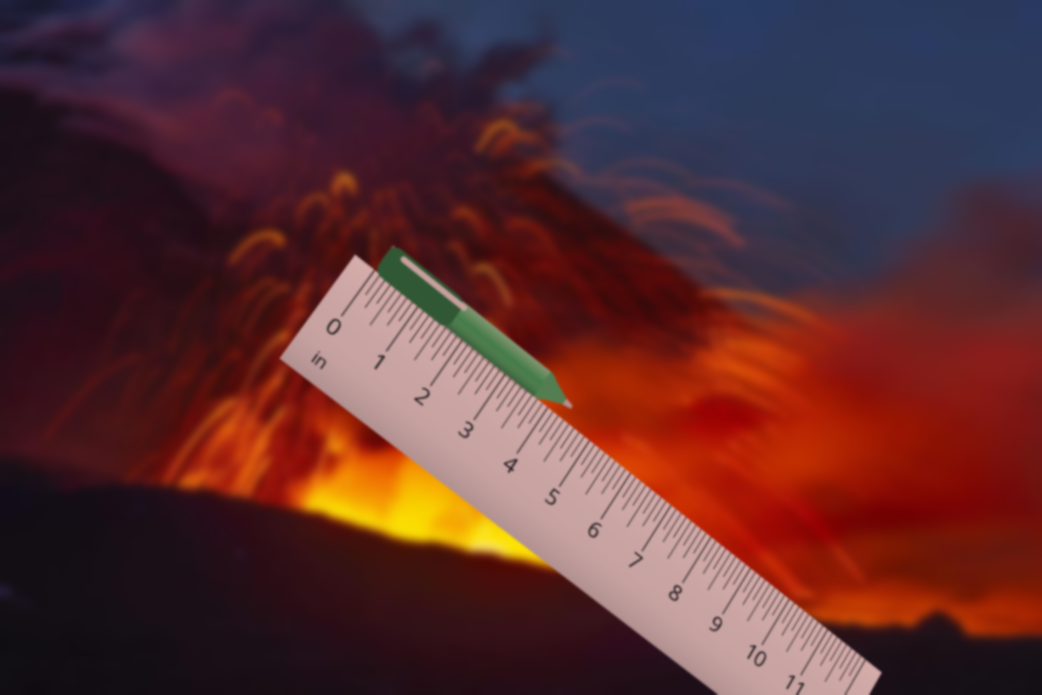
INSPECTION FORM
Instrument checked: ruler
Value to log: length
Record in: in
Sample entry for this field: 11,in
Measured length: 4.375,in
